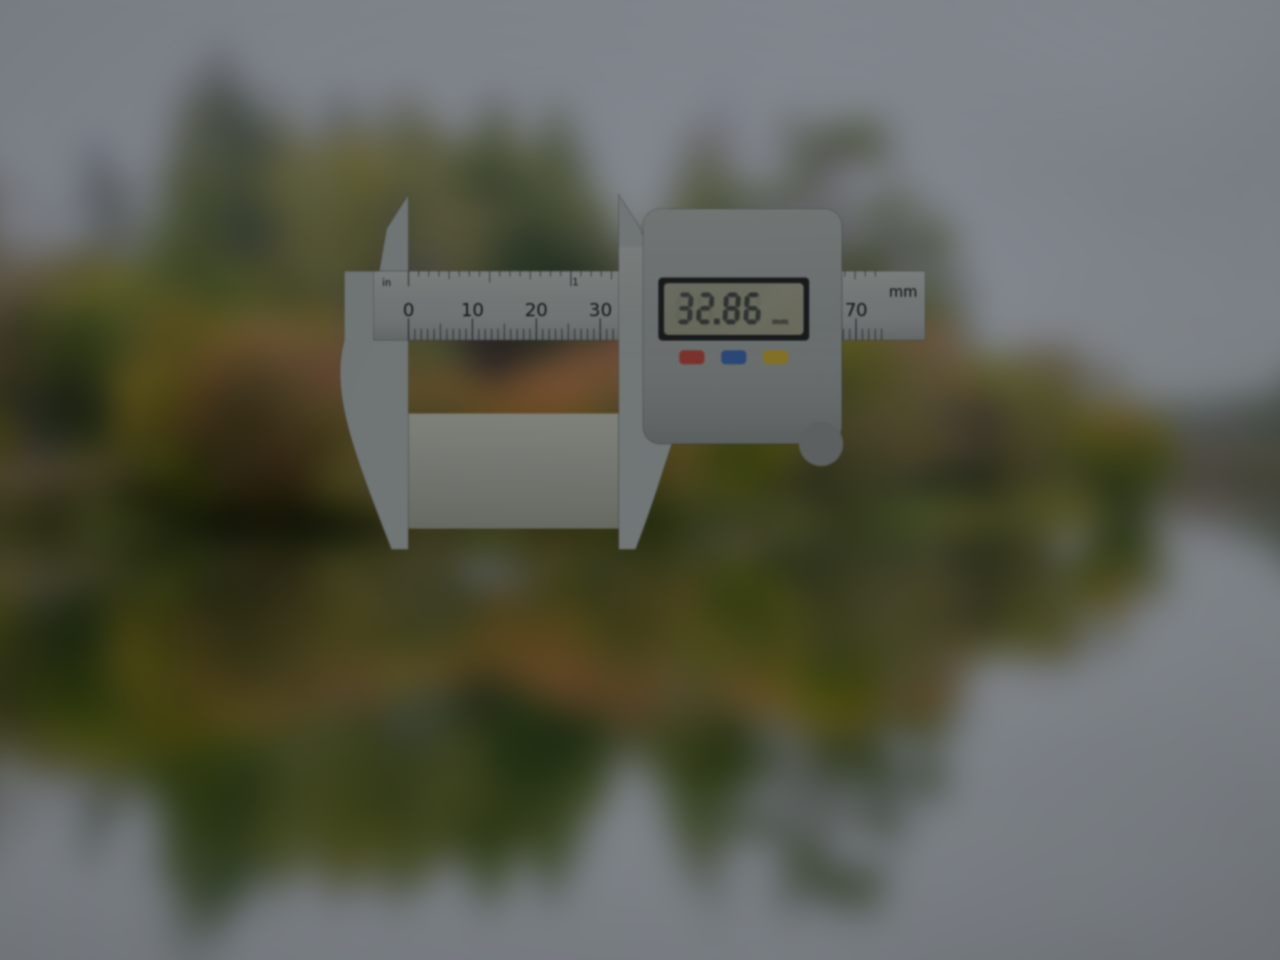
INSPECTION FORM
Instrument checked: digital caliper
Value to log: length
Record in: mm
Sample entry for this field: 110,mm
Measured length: 32.86,mm
